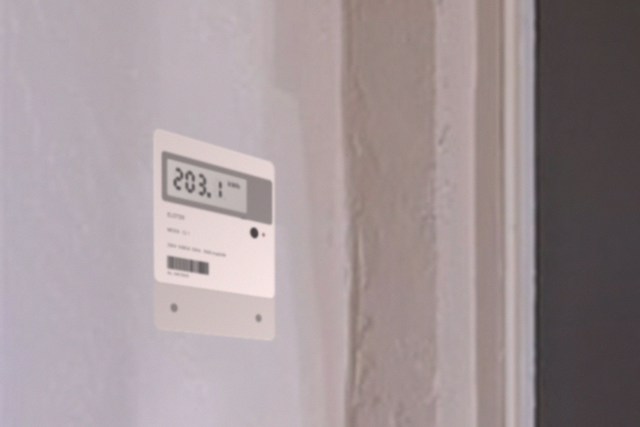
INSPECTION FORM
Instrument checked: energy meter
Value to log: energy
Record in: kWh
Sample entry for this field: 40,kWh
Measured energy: 203.1,kWh
